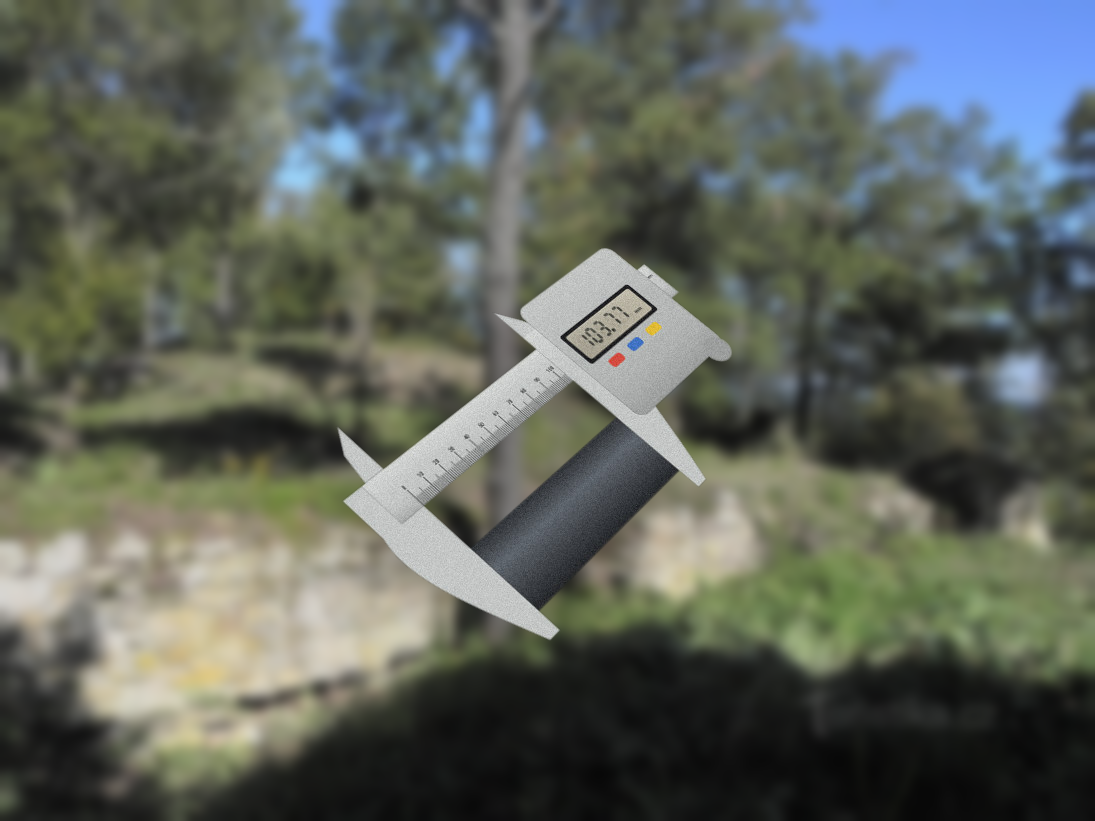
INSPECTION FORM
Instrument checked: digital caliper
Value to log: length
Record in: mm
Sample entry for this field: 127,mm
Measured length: 103.77,mm
